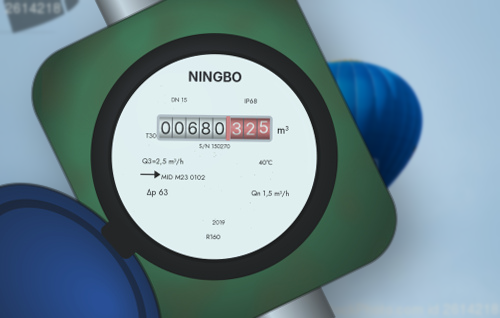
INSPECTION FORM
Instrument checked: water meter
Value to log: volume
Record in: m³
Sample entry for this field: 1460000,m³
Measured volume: 680.325,m³
